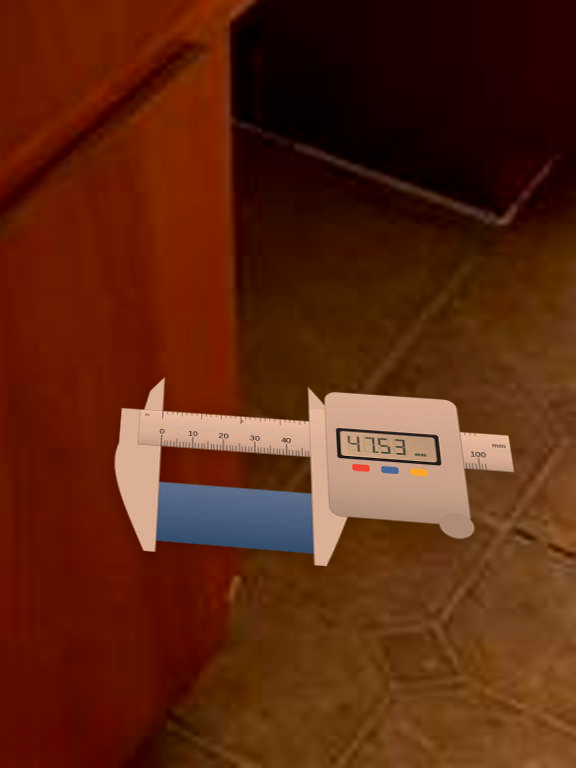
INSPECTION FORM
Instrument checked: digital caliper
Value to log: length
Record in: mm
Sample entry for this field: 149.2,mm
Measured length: 47.53,mm
